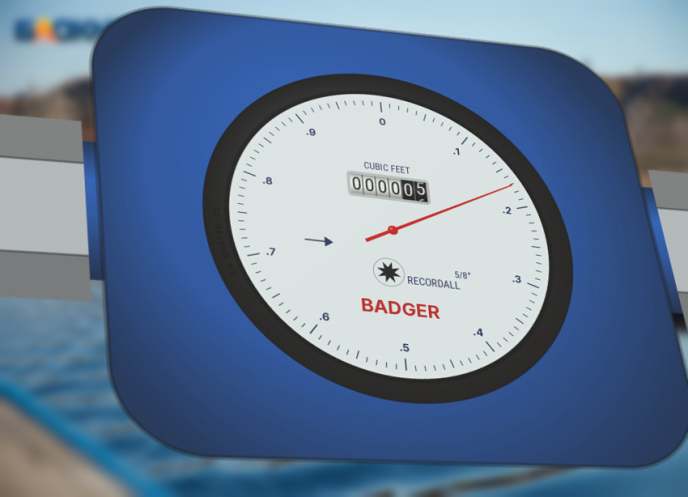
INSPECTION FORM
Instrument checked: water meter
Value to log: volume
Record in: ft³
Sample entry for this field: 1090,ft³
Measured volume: 5.17,ft³
